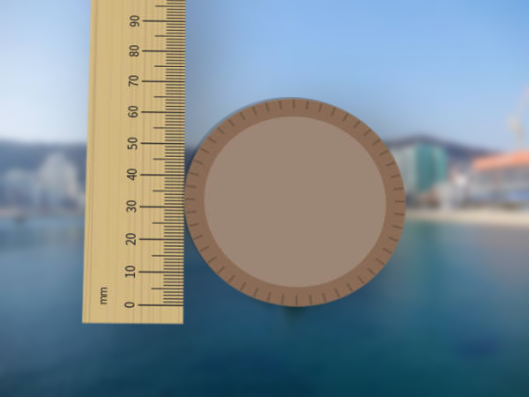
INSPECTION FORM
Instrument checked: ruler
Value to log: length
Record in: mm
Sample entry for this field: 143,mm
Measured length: 65,mm
